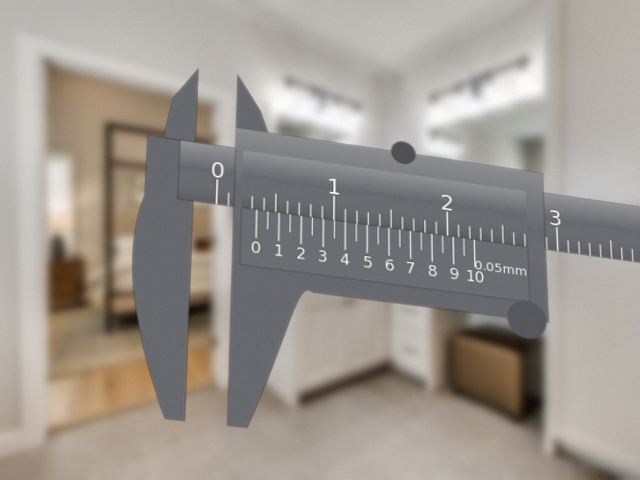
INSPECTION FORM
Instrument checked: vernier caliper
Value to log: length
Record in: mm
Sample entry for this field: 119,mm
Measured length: 3.4,mm
